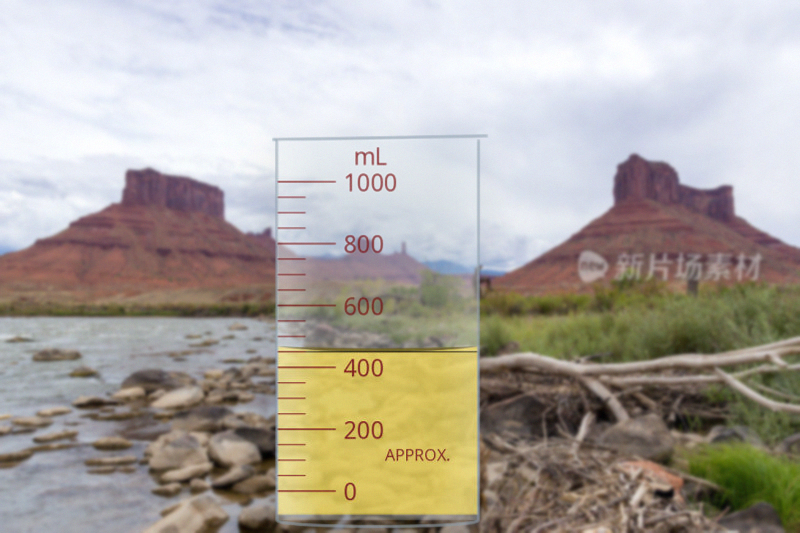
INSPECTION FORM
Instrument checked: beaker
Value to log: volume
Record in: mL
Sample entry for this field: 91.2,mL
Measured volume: 450,mL
